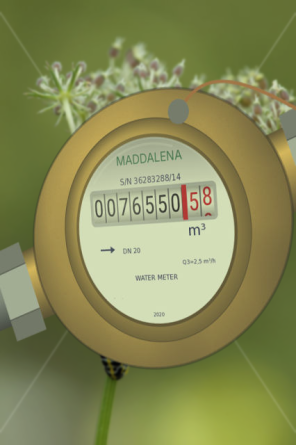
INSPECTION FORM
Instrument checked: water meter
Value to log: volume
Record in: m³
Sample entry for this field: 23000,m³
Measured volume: 76550.58,m³
